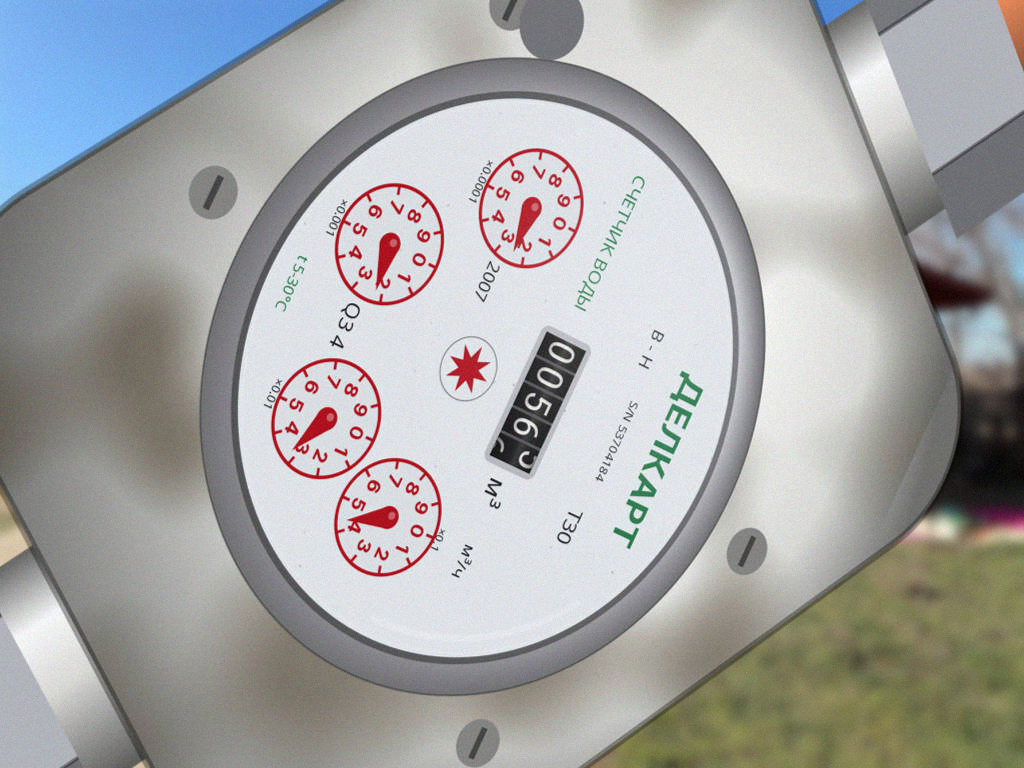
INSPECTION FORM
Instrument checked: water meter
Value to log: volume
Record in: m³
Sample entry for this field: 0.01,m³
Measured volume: 565.4322,m³
